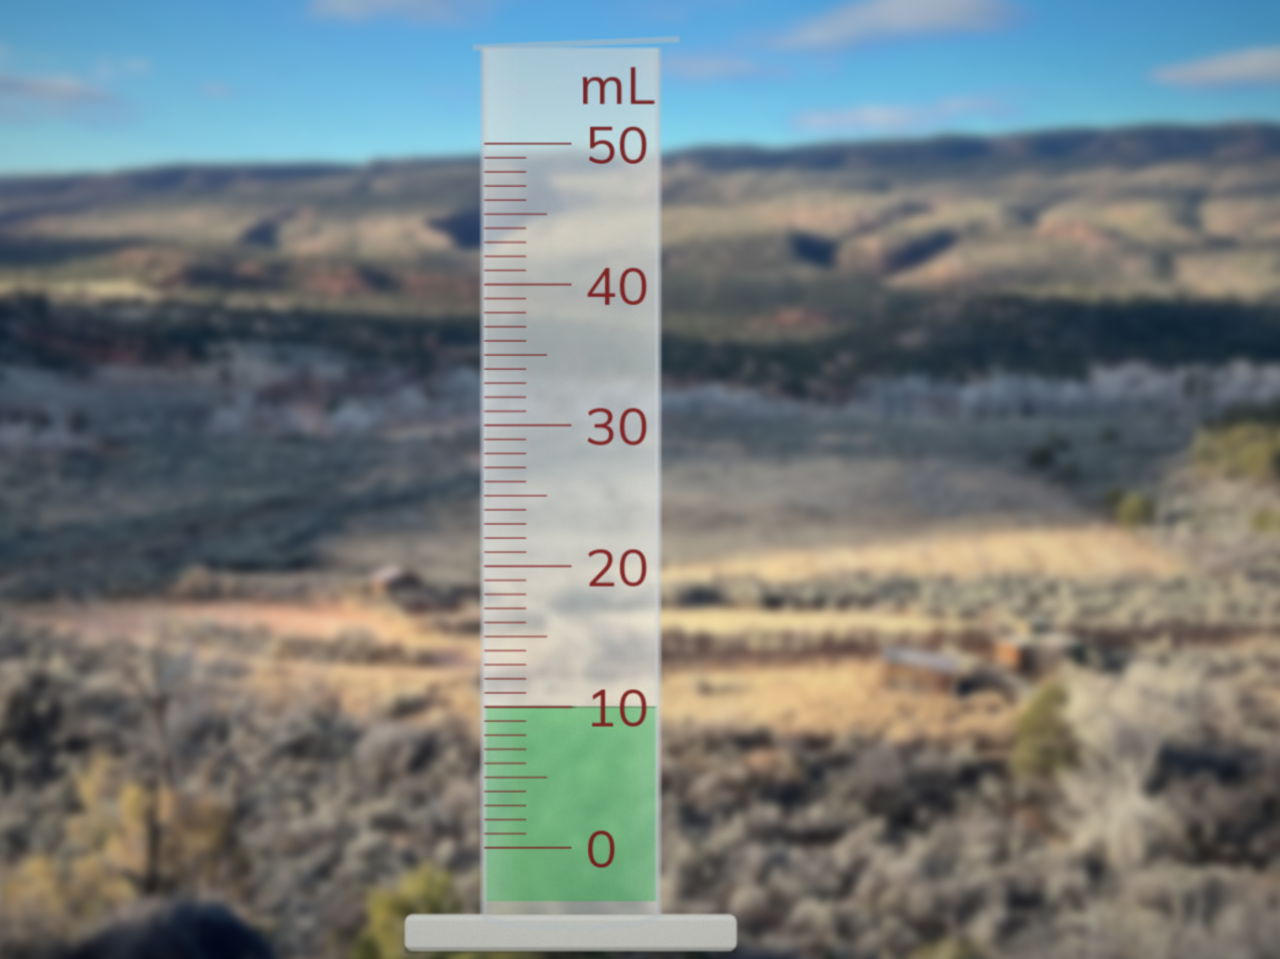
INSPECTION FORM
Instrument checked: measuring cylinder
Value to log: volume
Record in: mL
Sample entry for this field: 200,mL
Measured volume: 10,mL
